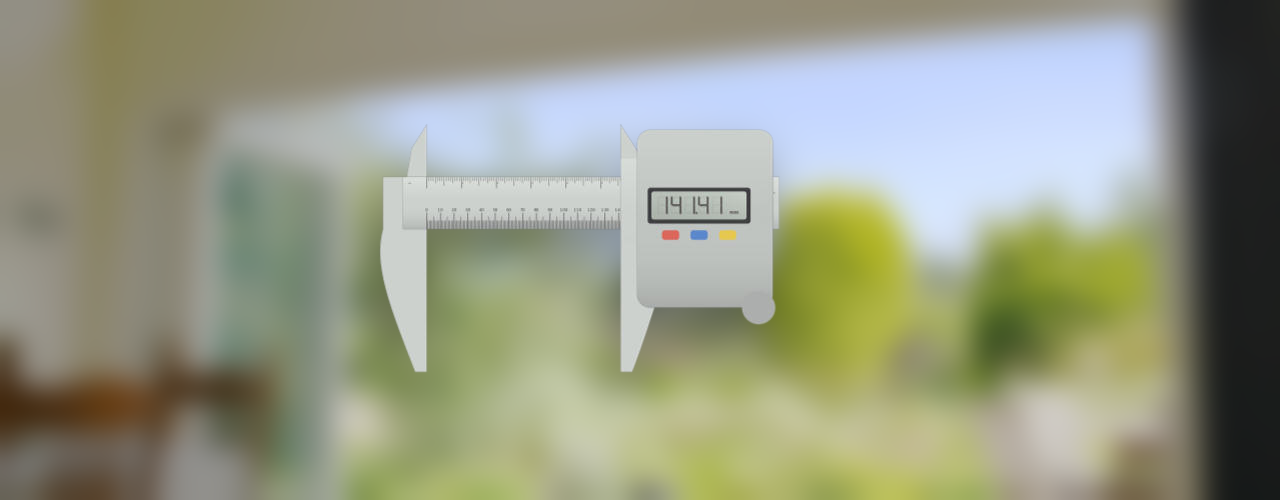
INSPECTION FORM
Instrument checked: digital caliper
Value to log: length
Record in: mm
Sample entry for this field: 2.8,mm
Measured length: 141.41,mm
